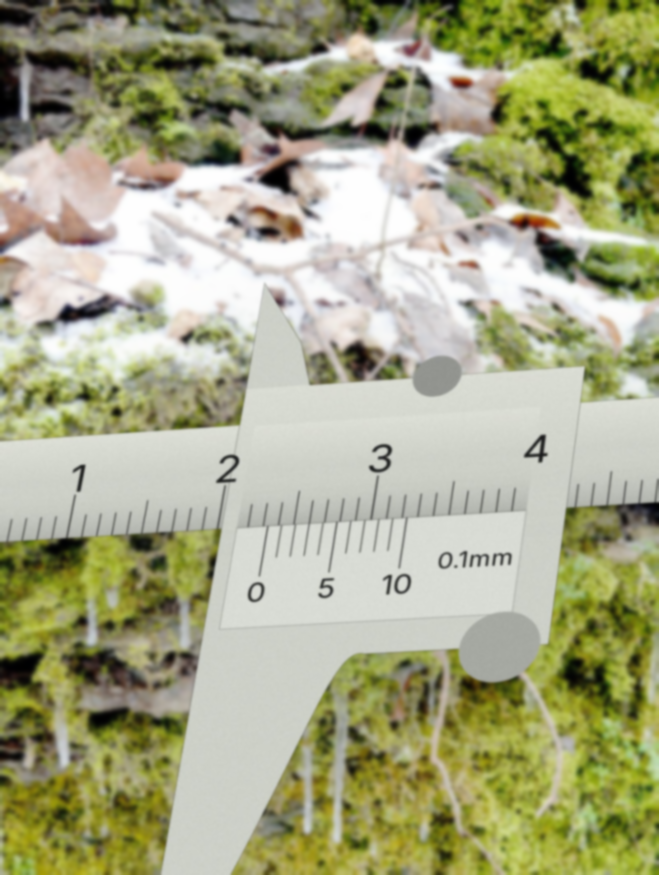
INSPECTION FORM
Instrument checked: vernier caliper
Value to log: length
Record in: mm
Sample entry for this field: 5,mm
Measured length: 23.3,mm
